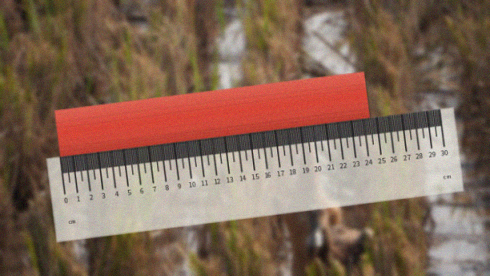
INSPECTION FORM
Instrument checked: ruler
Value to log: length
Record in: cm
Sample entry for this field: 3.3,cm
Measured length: 24.5,cm
